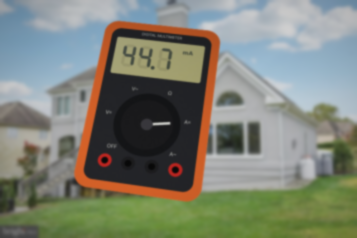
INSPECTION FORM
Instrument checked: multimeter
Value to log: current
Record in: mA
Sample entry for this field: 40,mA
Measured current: 44.7,mA
